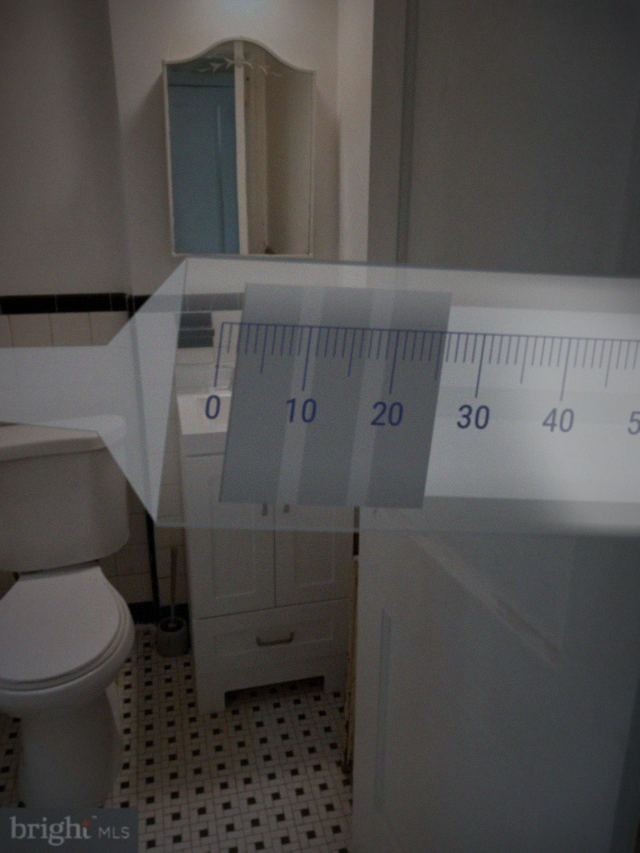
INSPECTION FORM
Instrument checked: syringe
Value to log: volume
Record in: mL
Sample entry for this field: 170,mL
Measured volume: 2,mL
